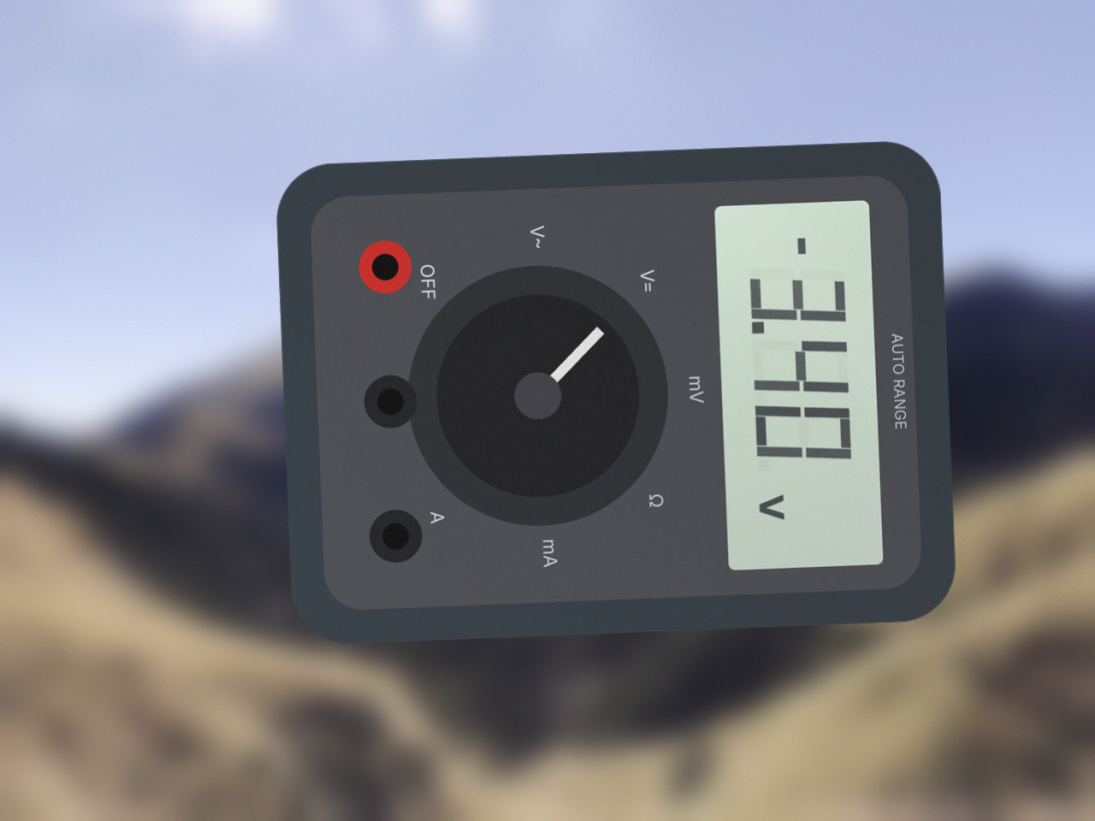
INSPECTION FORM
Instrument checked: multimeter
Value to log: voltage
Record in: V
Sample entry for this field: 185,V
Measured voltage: -3.40,V
